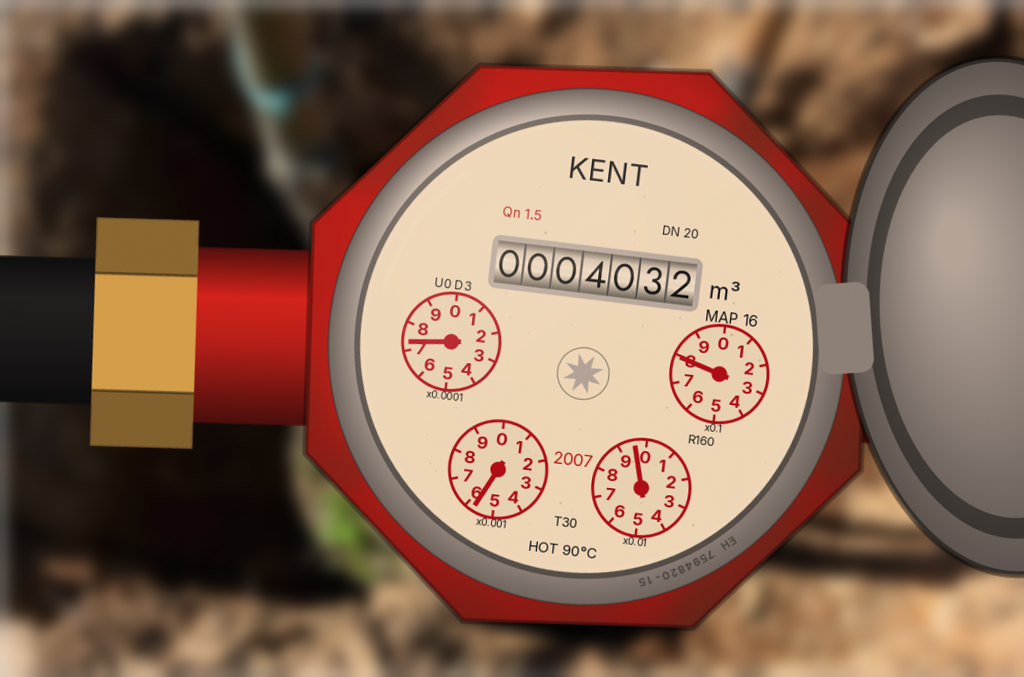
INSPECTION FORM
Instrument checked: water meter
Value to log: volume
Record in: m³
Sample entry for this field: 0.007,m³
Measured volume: 4032.7957,m³
